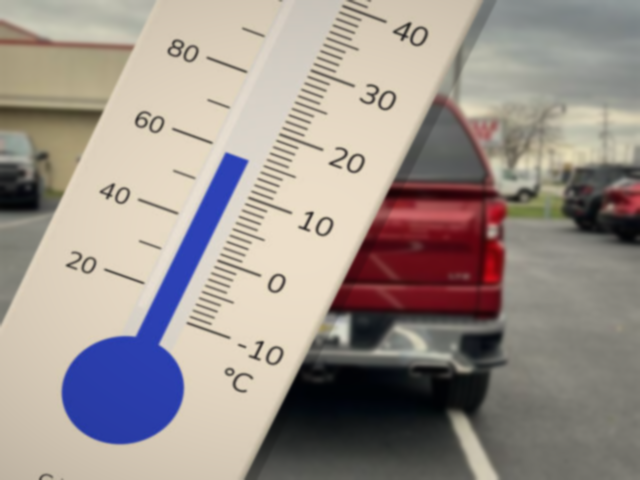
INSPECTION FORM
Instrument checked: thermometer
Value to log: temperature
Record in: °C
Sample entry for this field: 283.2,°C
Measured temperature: 15,°C
